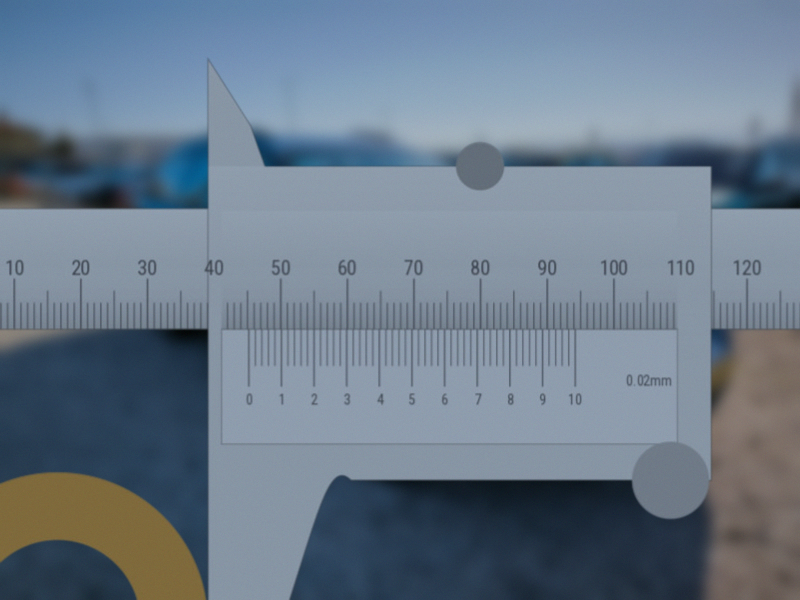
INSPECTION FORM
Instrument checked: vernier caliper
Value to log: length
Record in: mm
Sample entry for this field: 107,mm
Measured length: 45.2,mm
